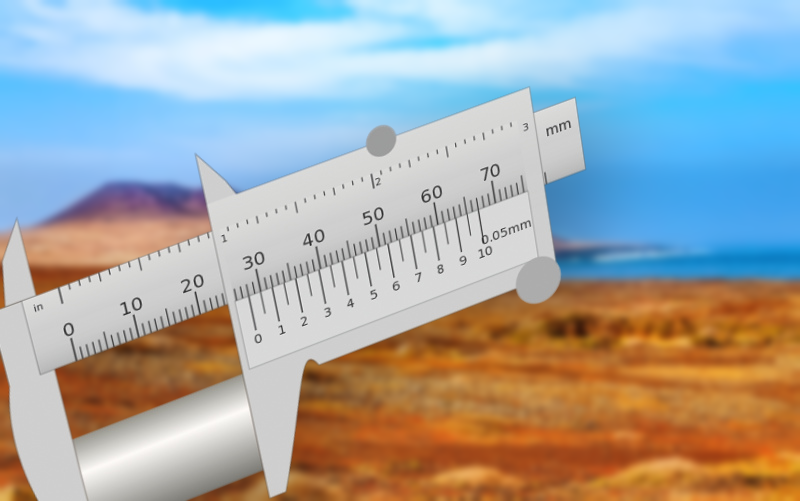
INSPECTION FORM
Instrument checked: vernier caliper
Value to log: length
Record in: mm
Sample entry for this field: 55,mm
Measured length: 28.0,mm
